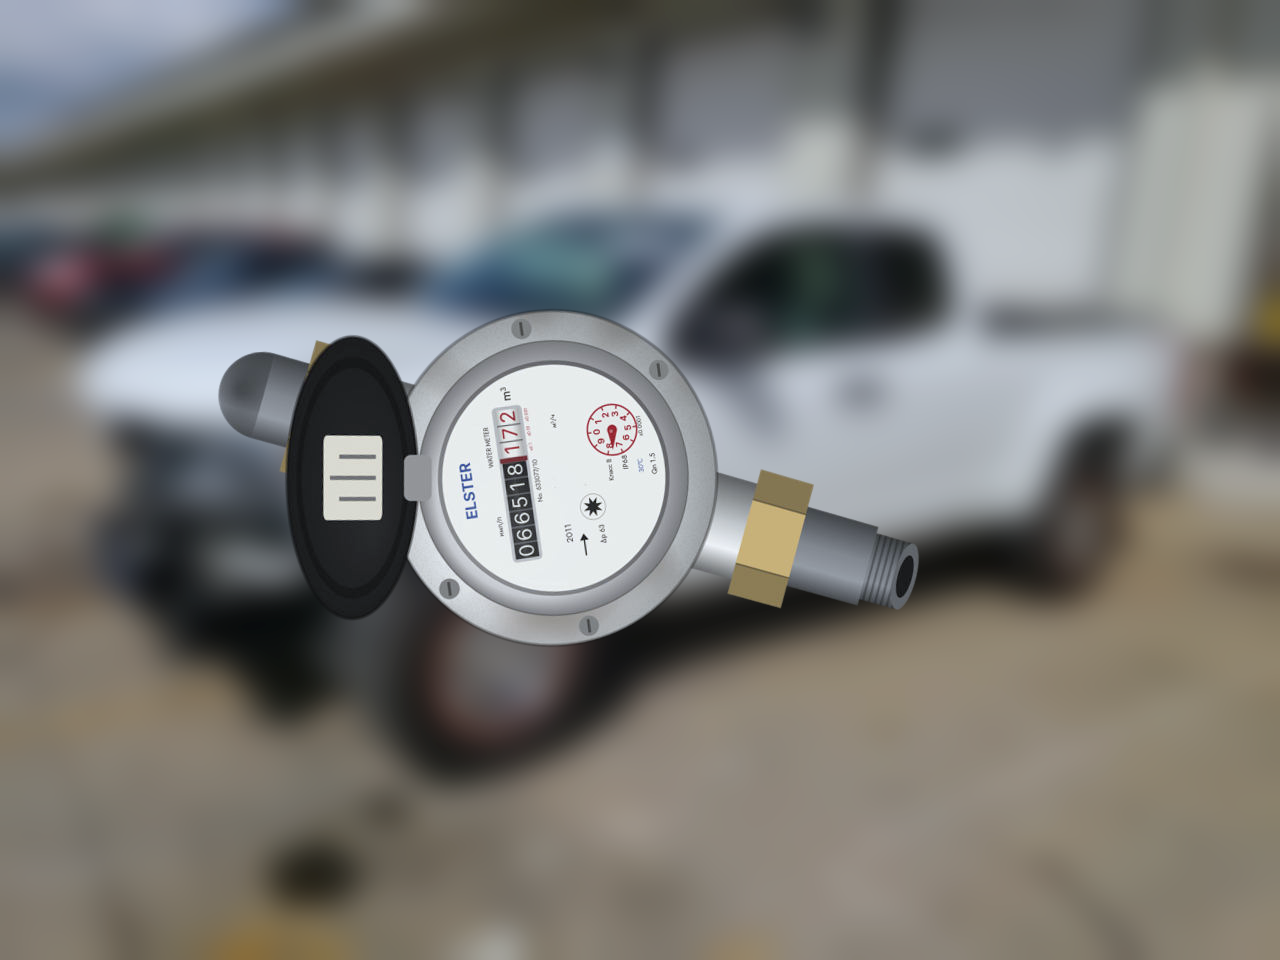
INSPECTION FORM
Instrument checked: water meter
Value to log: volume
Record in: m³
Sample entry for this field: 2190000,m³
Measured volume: 66518.1727,m³
